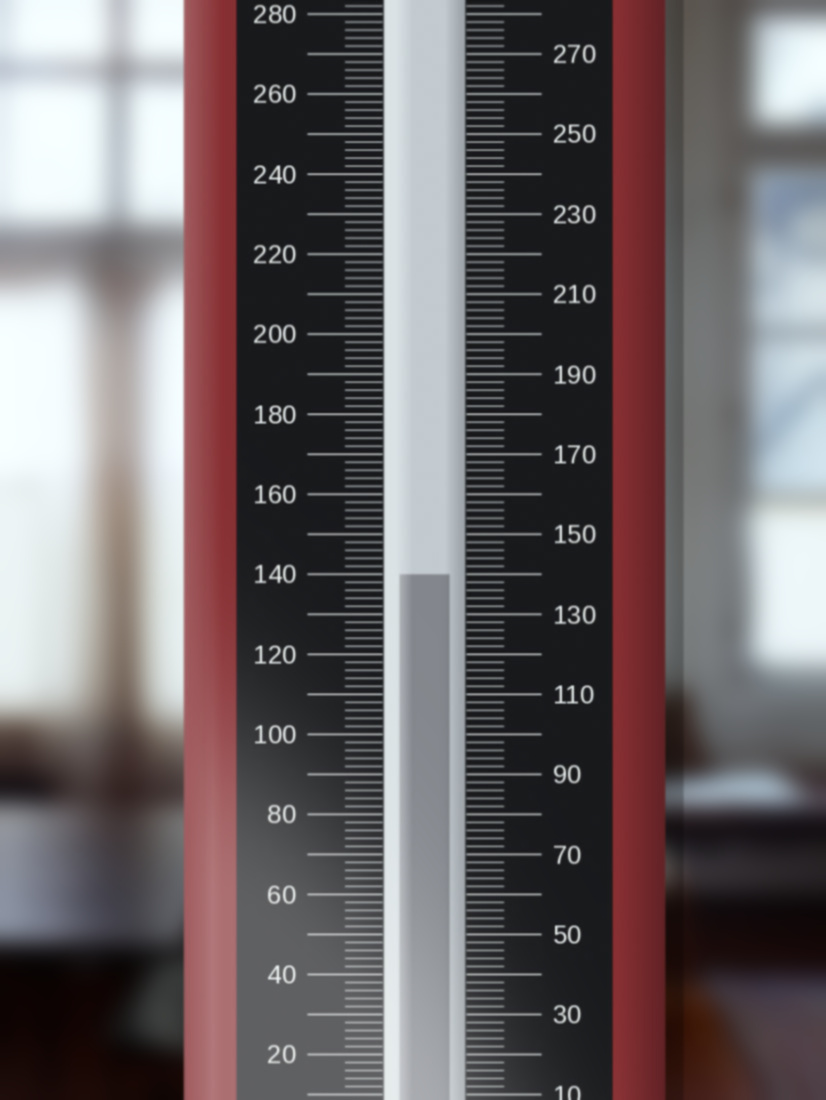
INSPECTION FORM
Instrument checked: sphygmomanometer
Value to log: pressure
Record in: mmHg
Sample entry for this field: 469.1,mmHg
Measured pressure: 140,mmHg
